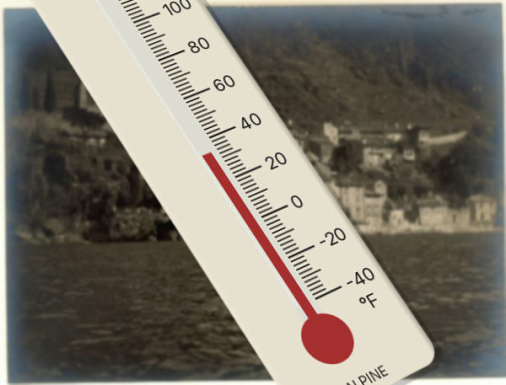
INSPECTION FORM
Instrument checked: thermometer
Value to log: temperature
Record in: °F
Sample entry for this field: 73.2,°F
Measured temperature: 34,°F
